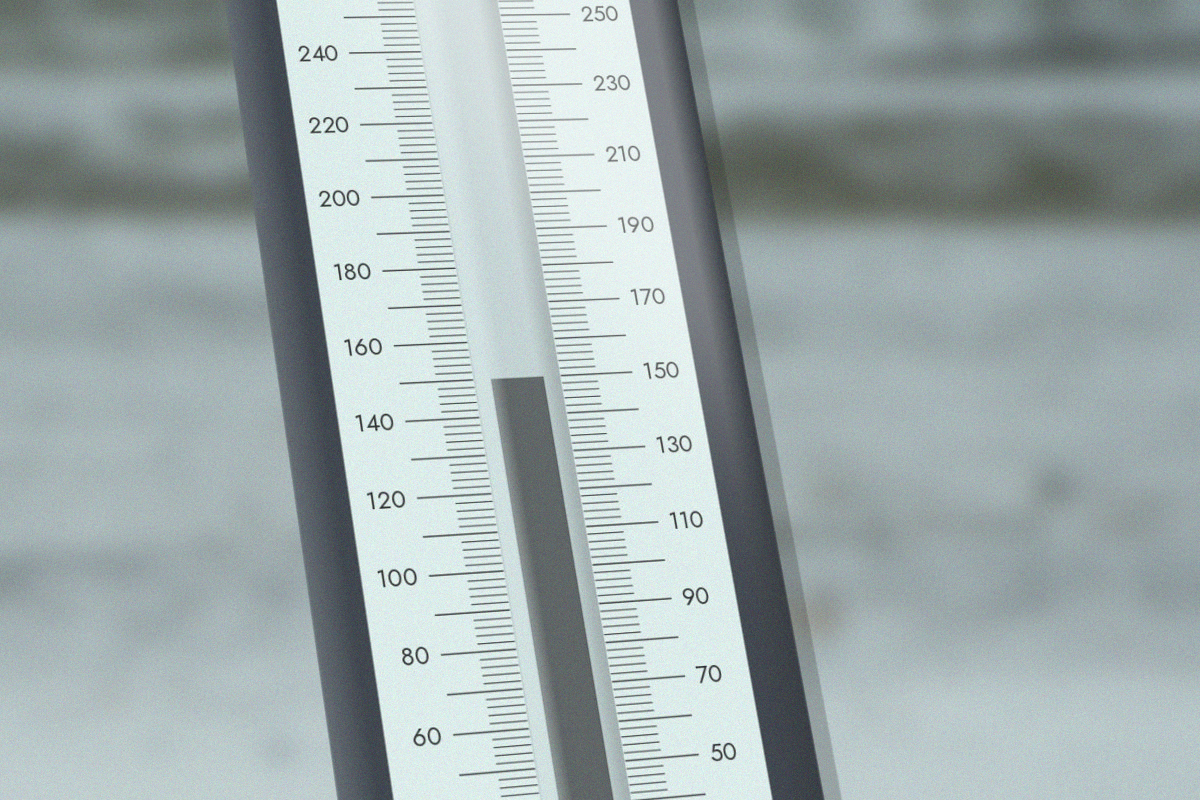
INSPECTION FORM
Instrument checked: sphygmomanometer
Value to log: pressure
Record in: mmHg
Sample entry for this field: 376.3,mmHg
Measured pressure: 150,mmHg
